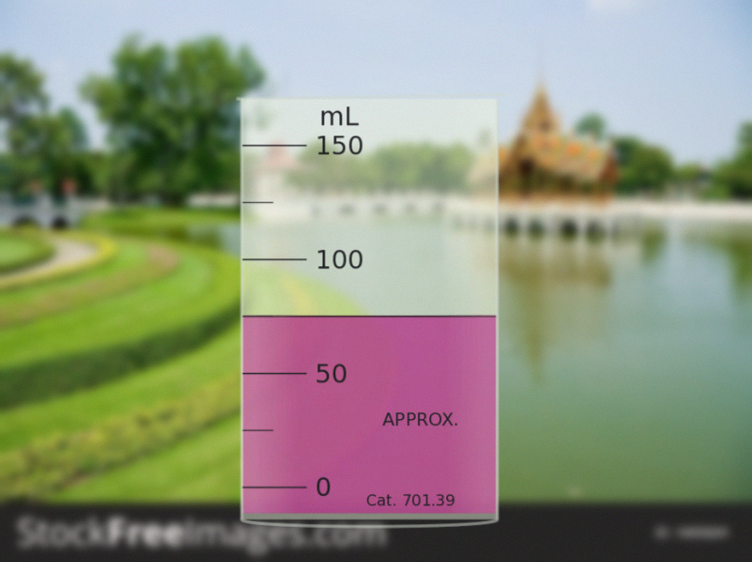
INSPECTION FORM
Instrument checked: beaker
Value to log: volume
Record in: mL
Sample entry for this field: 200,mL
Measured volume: 75,mL
